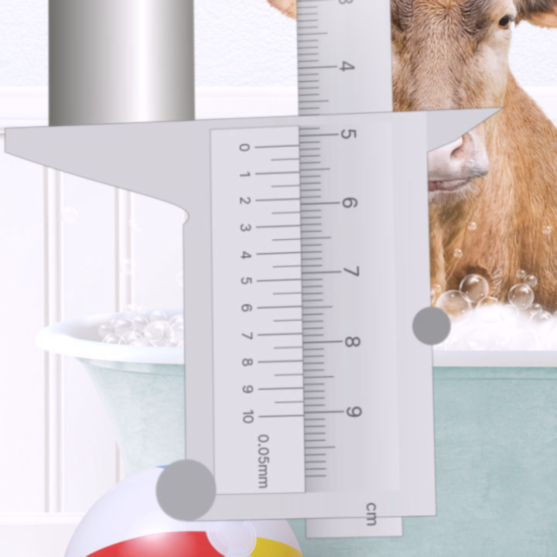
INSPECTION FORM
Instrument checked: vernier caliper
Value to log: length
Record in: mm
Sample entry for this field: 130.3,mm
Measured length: 51.4,mm
